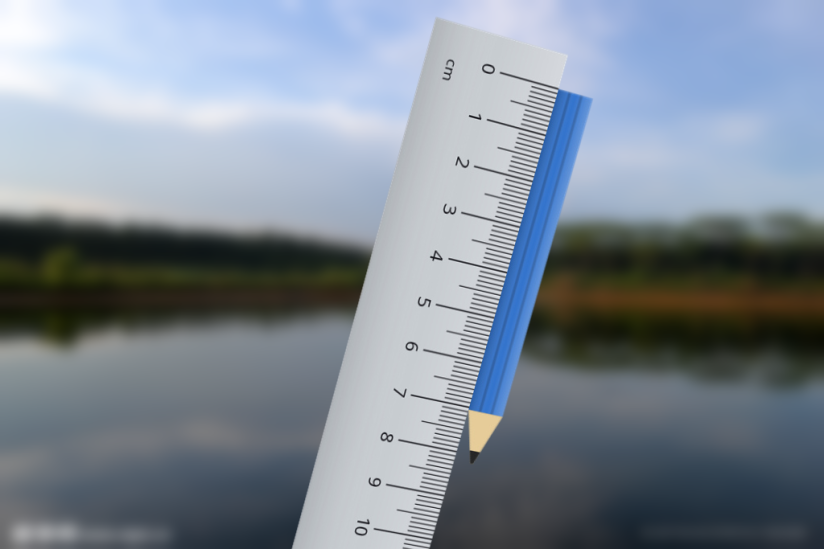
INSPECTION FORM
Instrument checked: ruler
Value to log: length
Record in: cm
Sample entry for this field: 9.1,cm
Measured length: 8.2,cm
